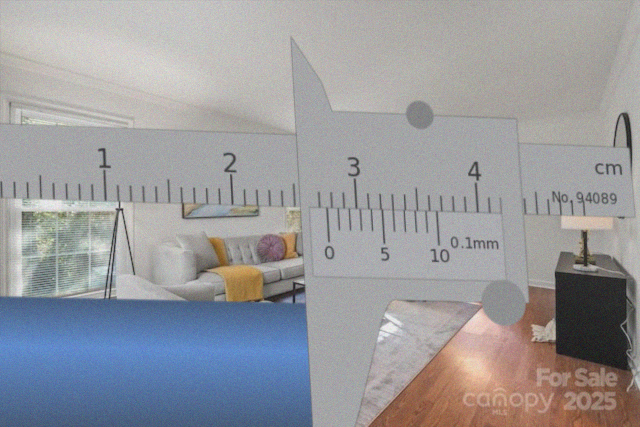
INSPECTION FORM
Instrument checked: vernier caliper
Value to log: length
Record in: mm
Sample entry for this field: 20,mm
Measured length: 27.6,mm
